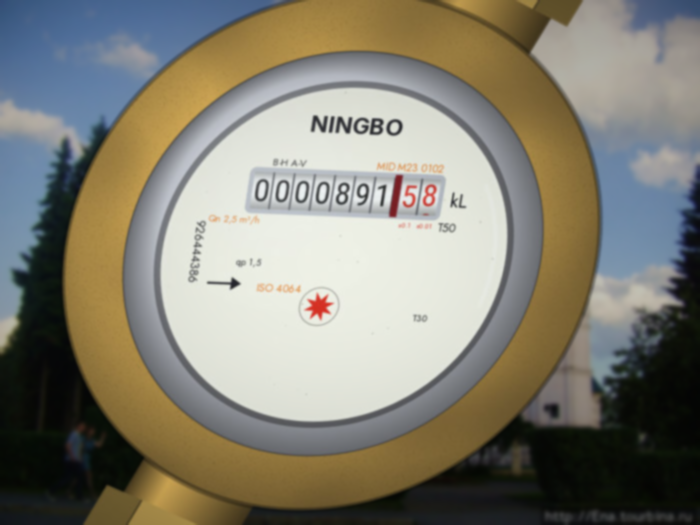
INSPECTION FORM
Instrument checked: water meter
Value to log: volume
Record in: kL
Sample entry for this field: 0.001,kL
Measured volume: 891.58,kL
